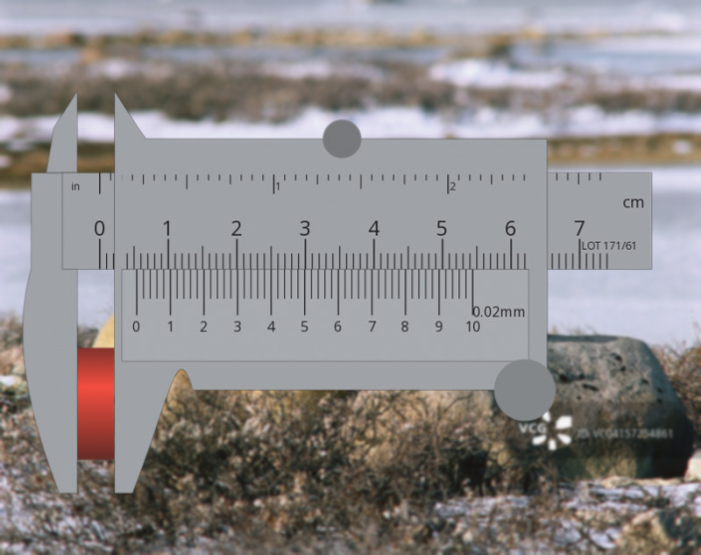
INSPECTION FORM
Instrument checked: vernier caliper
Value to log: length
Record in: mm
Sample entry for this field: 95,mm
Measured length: 5.4,mm
